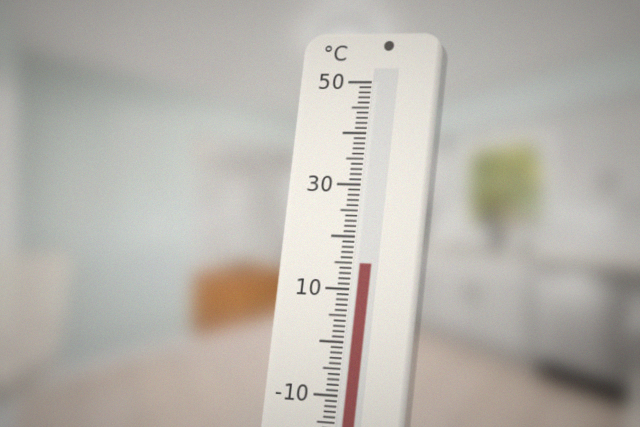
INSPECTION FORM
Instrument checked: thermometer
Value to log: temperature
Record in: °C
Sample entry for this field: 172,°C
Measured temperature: 15,°C
